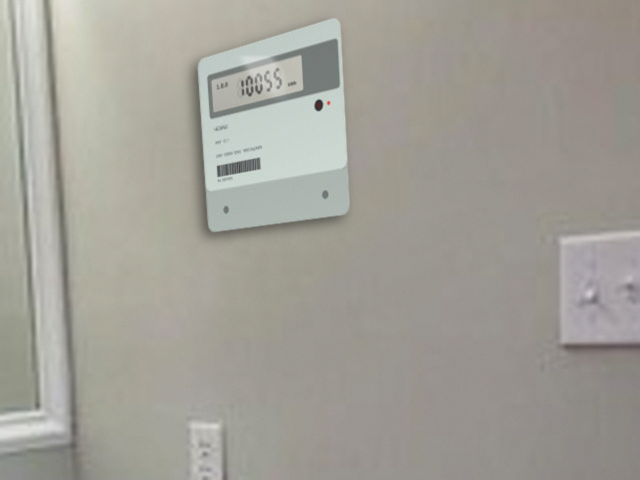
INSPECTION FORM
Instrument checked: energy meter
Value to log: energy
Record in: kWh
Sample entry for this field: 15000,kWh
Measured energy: 10055,kWh
